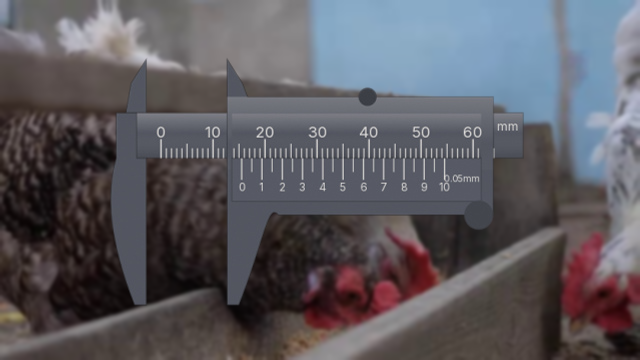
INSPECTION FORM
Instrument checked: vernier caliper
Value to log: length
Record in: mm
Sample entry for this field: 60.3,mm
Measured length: 15.5,mm
